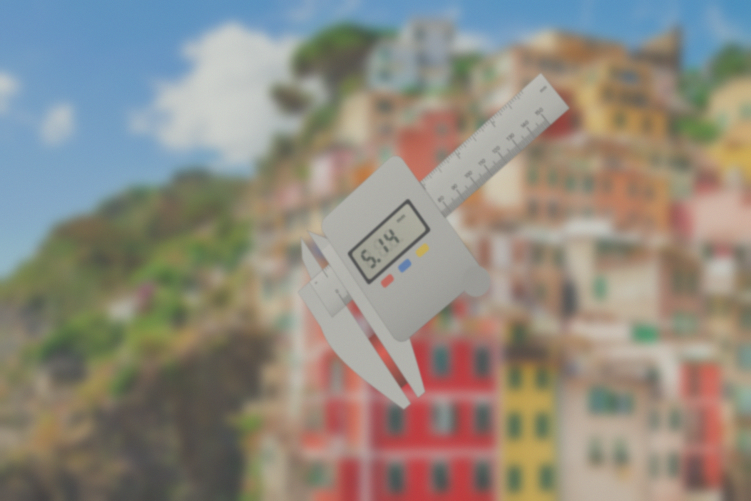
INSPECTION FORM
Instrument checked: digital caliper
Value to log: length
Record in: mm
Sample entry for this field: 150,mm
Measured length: 5.14,mm
